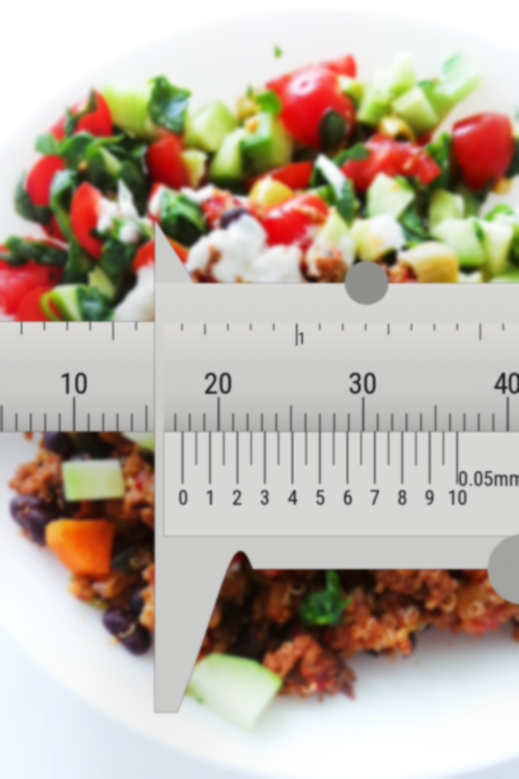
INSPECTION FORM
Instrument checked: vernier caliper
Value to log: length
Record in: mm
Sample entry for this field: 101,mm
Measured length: 17.5,mm
